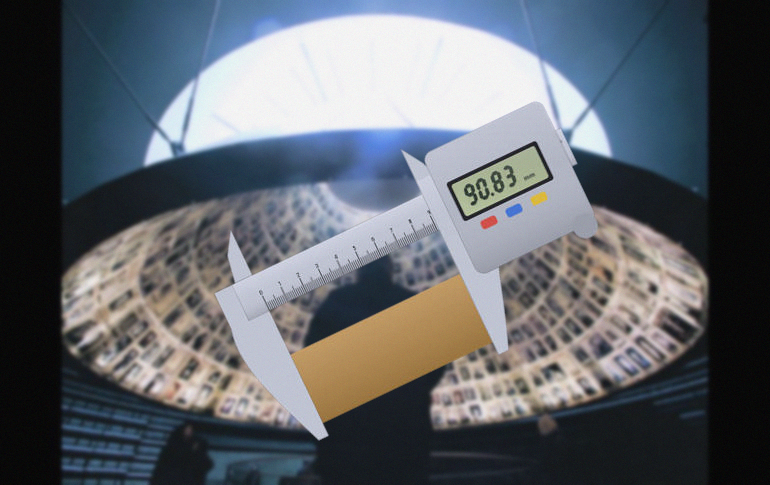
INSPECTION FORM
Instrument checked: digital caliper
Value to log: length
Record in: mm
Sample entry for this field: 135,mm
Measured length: 90.83,mm
